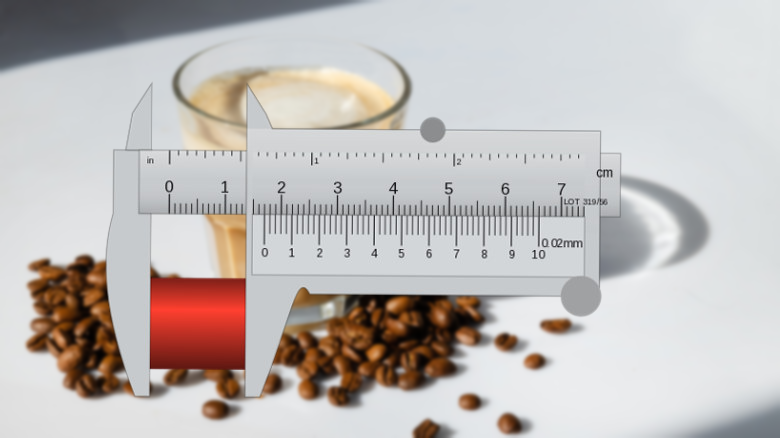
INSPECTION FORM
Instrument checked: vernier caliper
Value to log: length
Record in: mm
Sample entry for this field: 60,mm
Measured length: 17.0,mm
